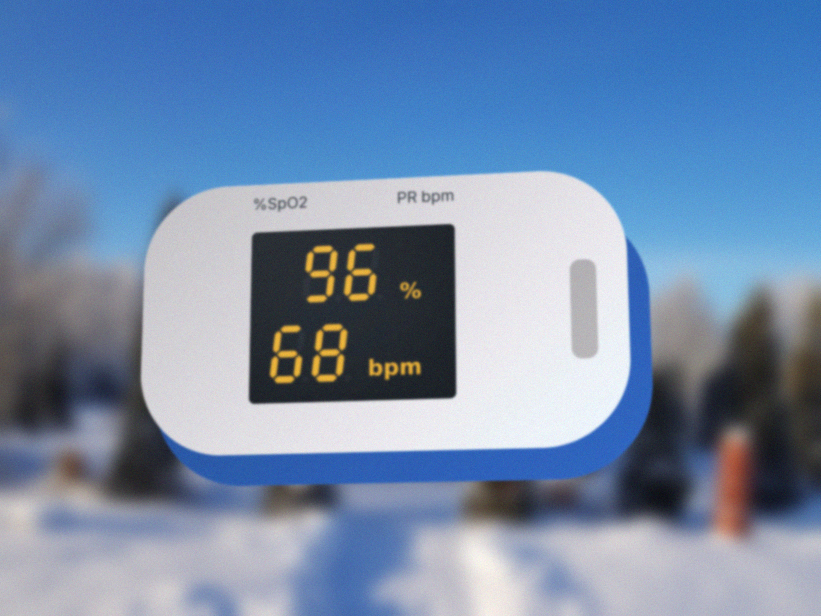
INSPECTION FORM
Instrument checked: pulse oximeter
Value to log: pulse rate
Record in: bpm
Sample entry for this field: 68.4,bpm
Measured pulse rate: 68,bpm
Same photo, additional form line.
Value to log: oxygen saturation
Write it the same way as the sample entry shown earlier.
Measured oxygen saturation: 96,%
